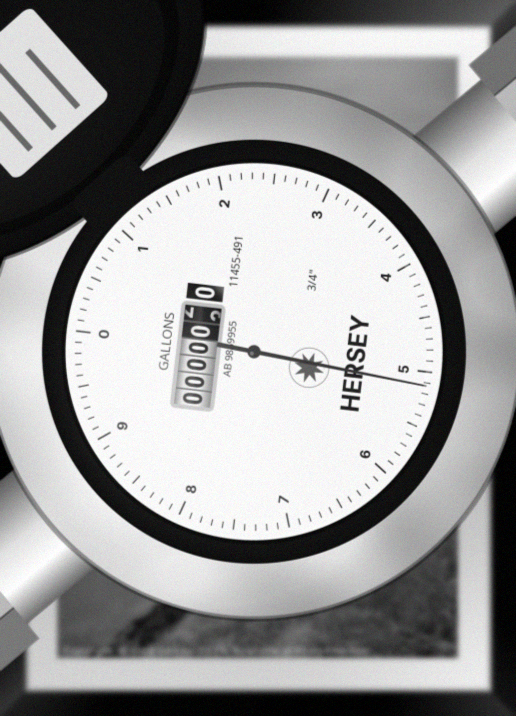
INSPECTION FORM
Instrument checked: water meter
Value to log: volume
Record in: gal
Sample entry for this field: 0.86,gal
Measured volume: 25.1,gal
